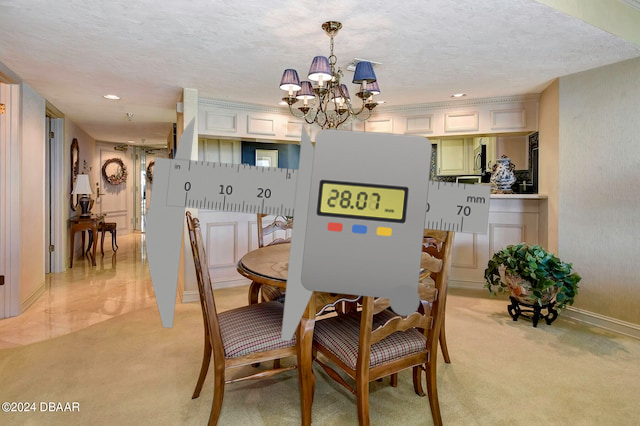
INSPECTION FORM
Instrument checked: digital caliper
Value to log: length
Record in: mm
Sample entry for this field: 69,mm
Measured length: 28.07,mm
